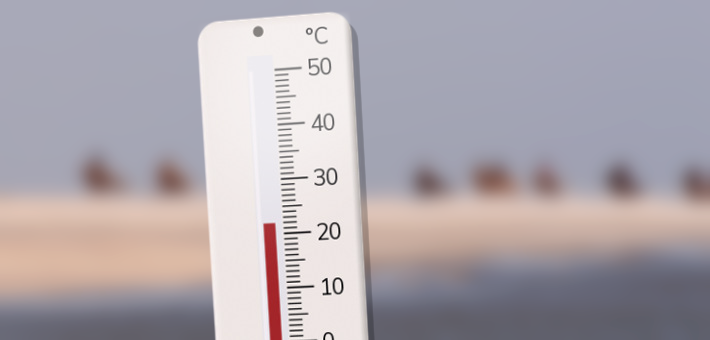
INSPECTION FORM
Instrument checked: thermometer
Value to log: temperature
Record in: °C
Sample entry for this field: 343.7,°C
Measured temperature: 22,°C
